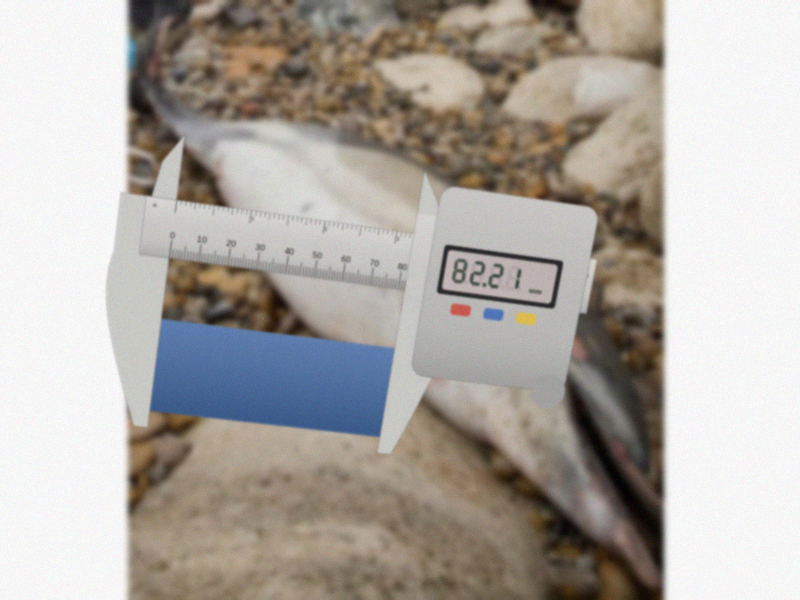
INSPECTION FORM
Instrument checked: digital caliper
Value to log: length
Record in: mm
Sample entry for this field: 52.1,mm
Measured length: 82.21,mm
